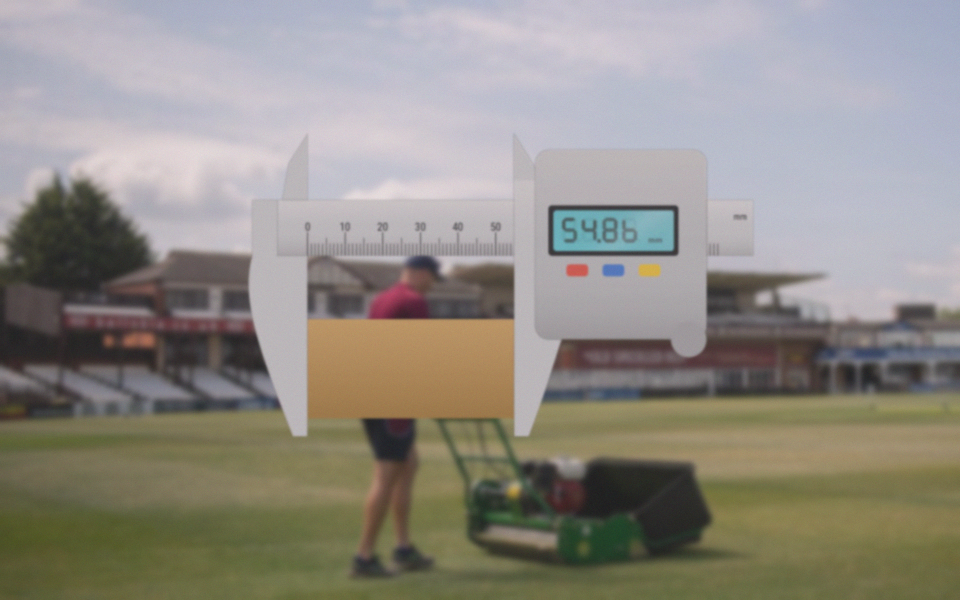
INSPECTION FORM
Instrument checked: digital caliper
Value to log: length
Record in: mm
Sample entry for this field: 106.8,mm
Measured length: 54.86,mm
